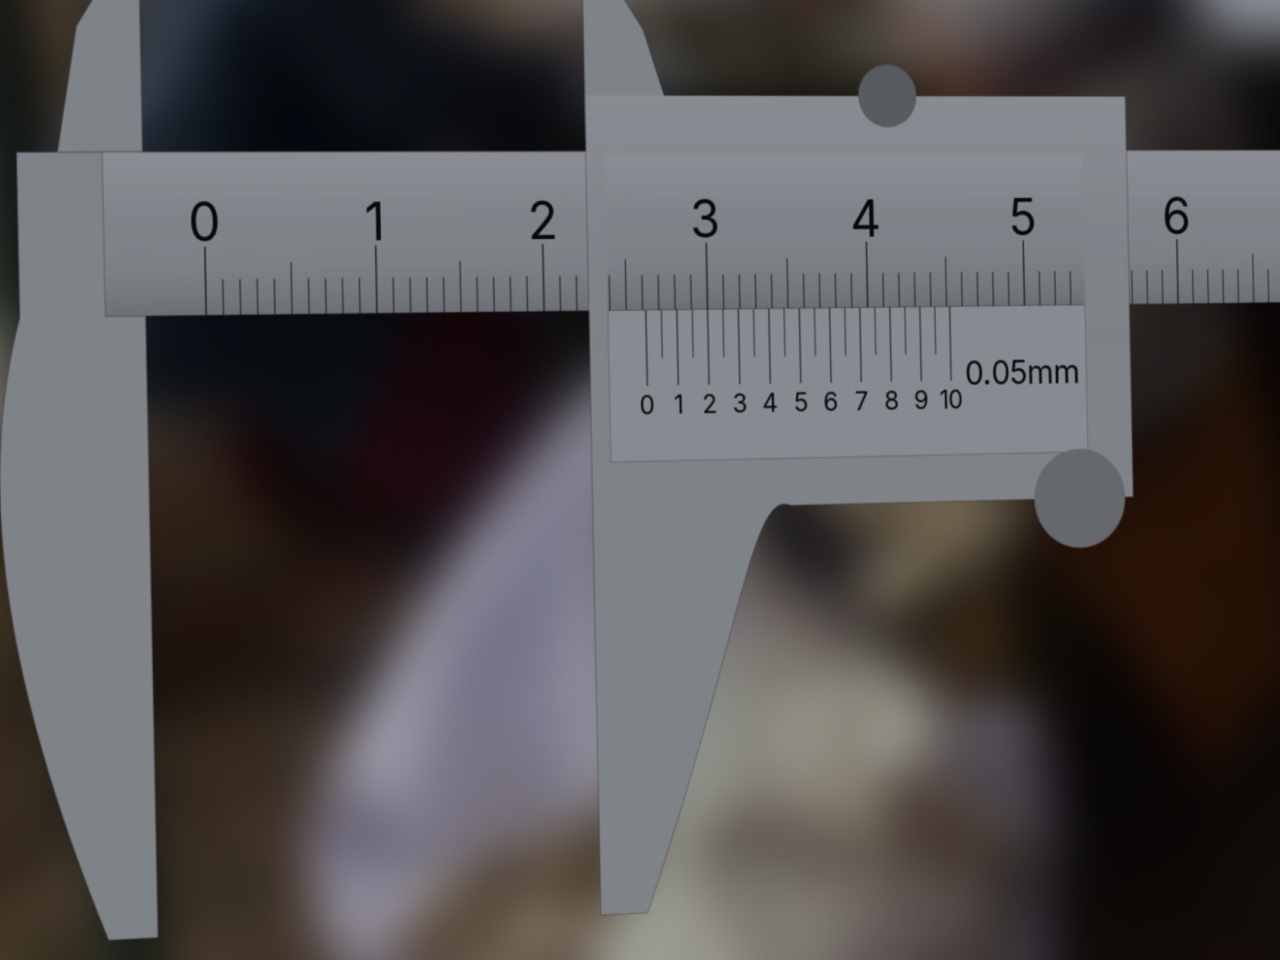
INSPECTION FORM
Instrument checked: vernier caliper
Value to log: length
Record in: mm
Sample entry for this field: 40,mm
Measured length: 26.2,mm
